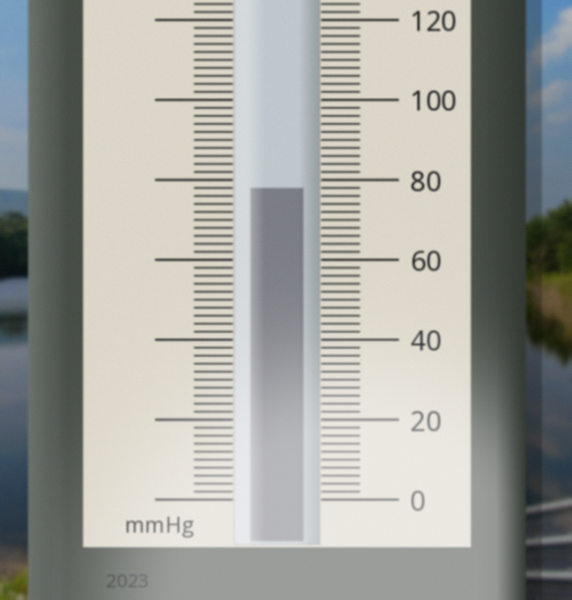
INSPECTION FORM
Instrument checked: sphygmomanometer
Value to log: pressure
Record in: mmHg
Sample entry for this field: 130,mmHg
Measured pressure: 78,mmHg
